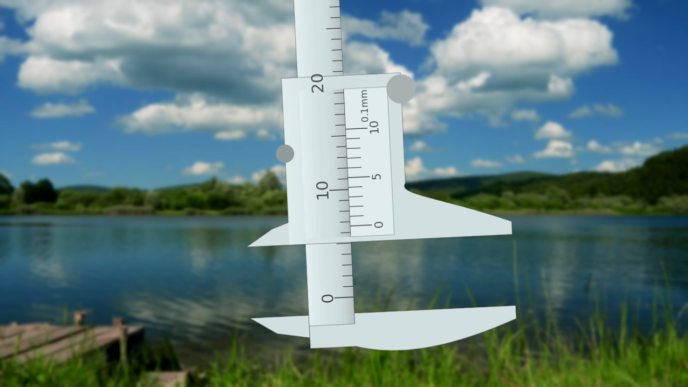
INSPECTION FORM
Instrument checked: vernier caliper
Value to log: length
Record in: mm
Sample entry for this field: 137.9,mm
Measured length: 6.6,mm
